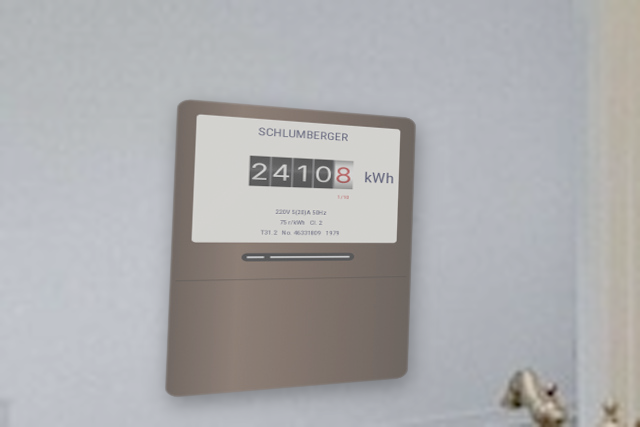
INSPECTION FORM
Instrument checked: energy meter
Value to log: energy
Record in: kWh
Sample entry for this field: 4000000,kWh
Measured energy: 2410.8,kWh
